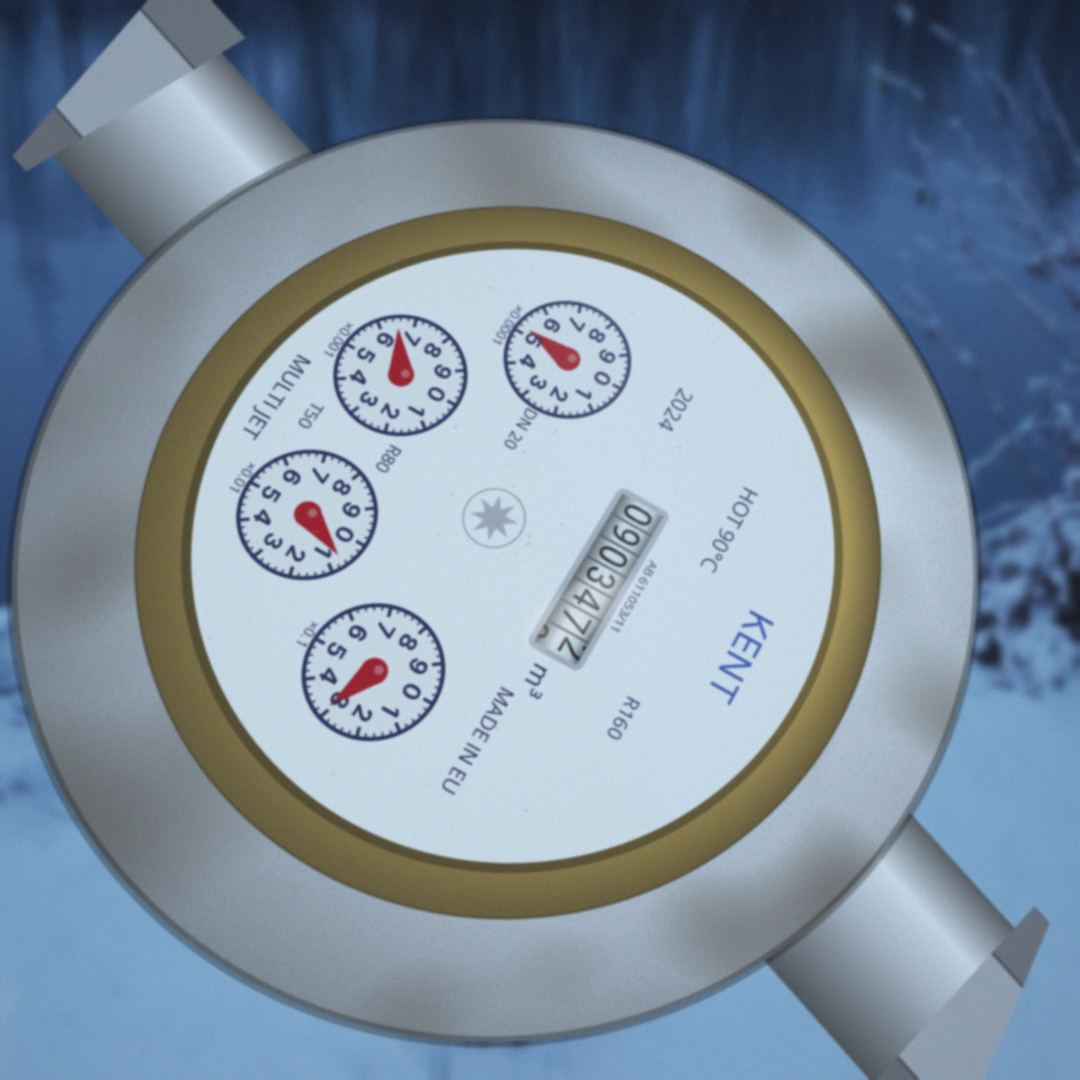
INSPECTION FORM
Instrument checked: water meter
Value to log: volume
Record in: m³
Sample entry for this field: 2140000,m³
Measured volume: 903472.3065,m³
